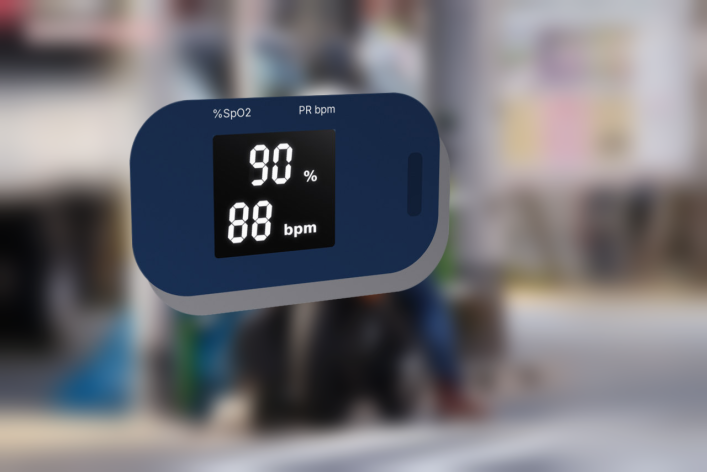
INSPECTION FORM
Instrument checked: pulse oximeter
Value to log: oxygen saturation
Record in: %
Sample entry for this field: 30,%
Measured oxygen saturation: 90,%
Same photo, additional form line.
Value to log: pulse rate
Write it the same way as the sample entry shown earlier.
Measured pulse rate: 88,bpm
